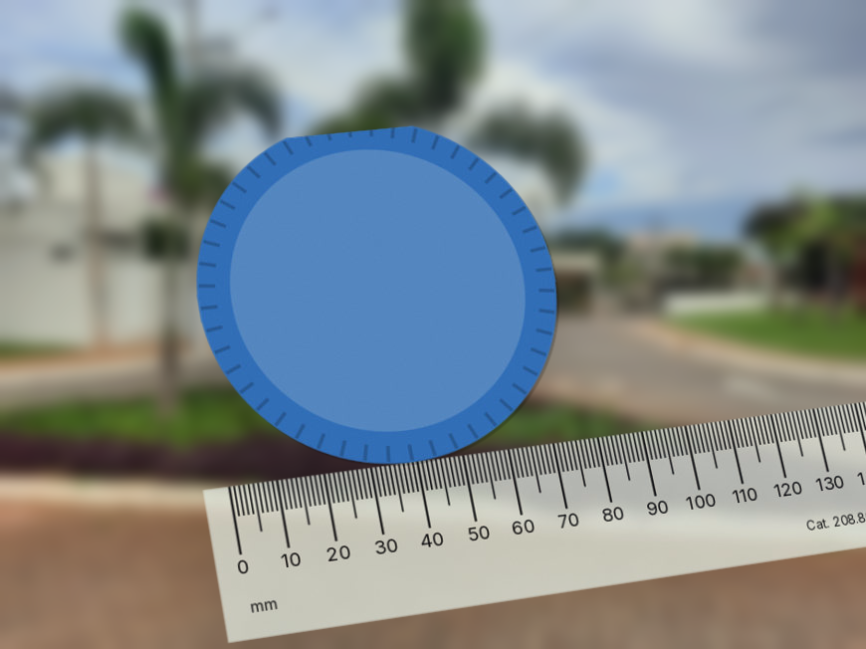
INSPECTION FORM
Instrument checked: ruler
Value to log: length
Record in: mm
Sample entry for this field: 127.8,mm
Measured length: 78,mm
